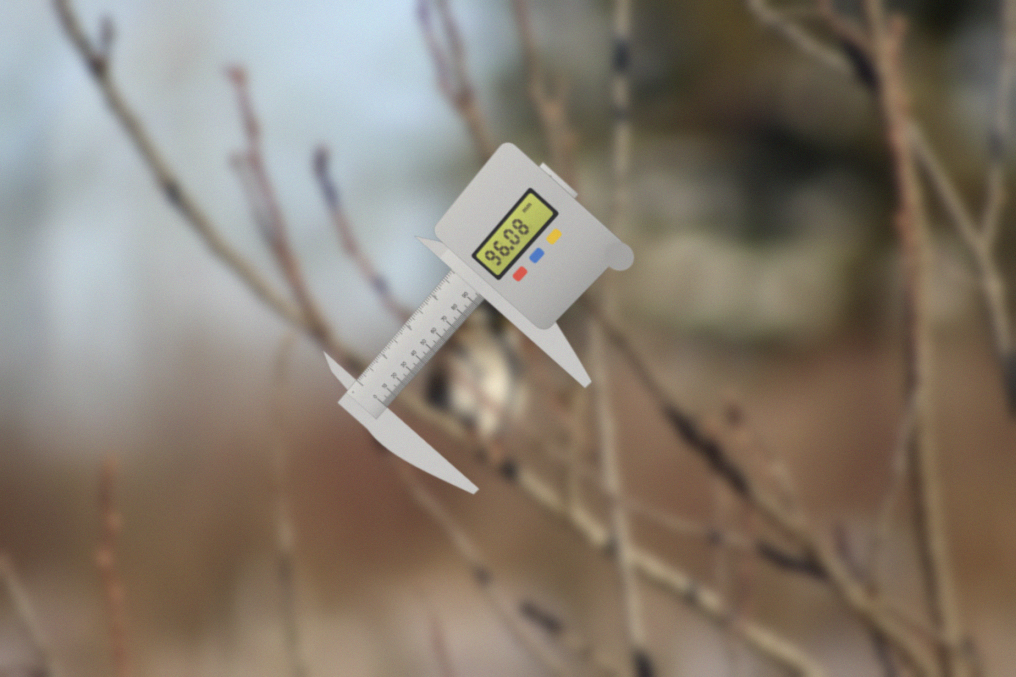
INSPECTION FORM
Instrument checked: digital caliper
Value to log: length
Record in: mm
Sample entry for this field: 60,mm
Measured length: 96.08,mm
